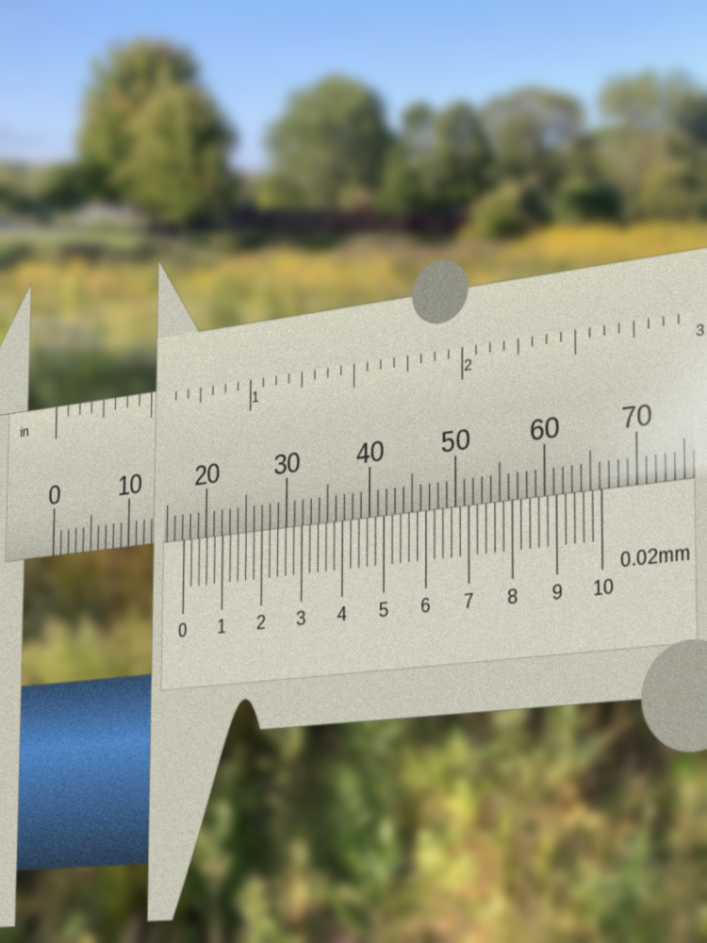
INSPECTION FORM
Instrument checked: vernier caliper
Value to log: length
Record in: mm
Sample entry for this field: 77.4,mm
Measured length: 17.2,mm
